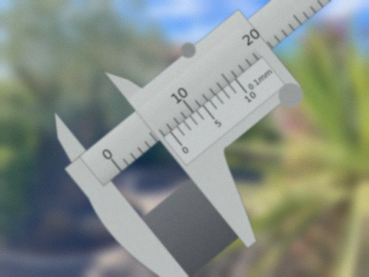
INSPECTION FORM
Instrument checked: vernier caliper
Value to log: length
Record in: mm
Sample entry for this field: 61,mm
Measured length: 6.8,mm
